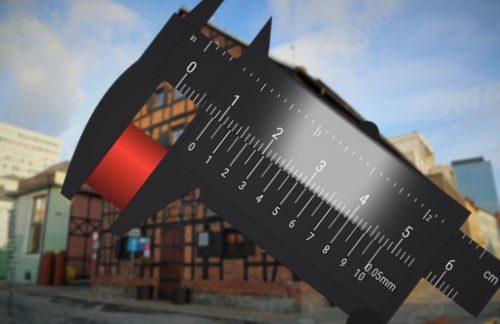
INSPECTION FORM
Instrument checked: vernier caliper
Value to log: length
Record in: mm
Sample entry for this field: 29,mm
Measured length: 8.8,mm
